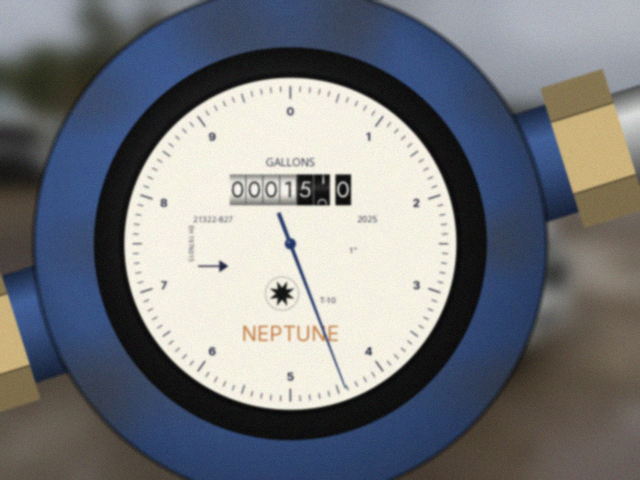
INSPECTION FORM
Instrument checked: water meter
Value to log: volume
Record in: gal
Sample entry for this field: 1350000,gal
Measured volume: 1514.4,gal
